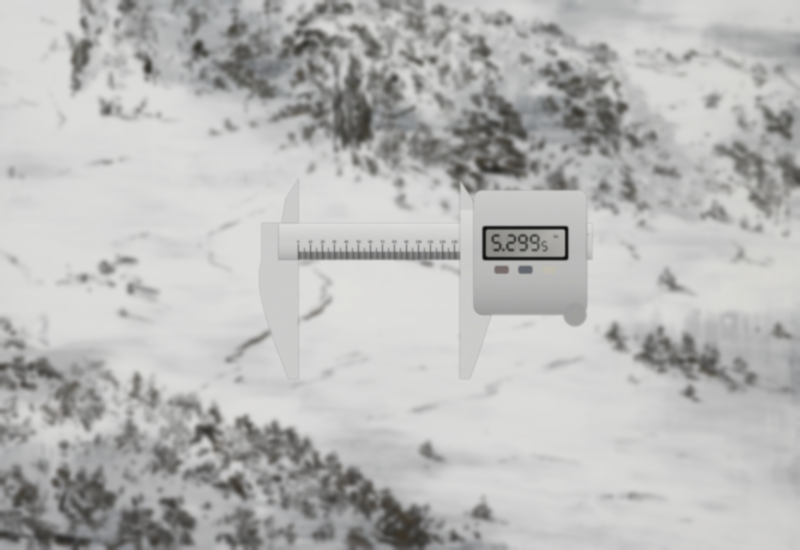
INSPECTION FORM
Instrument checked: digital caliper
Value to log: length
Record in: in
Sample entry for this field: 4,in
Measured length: 5.2995,in
